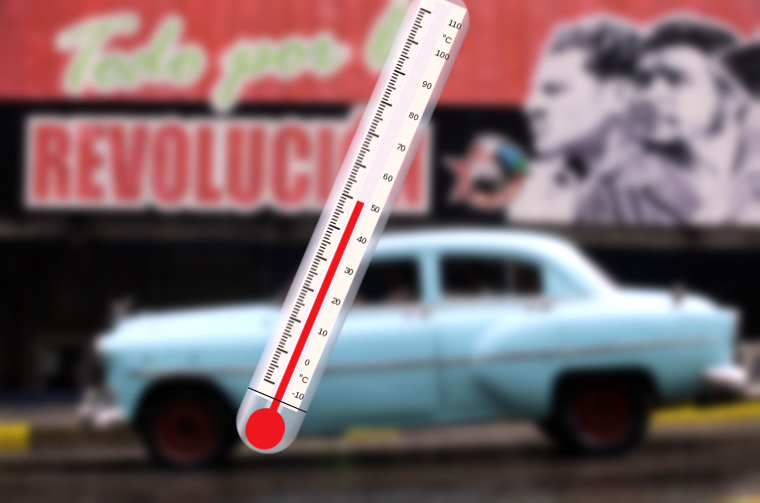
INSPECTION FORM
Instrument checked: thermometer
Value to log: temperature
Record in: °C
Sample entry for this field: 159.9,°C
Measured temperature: 50,°C
